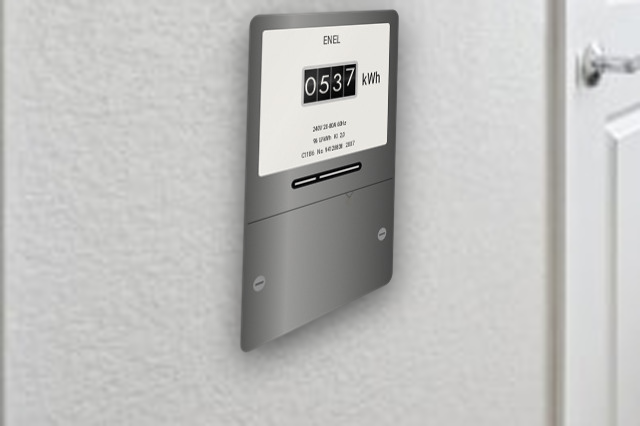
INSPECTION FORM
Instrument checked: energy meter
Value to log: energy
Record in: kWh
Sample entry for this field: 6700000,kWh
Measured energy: 537,kWh
